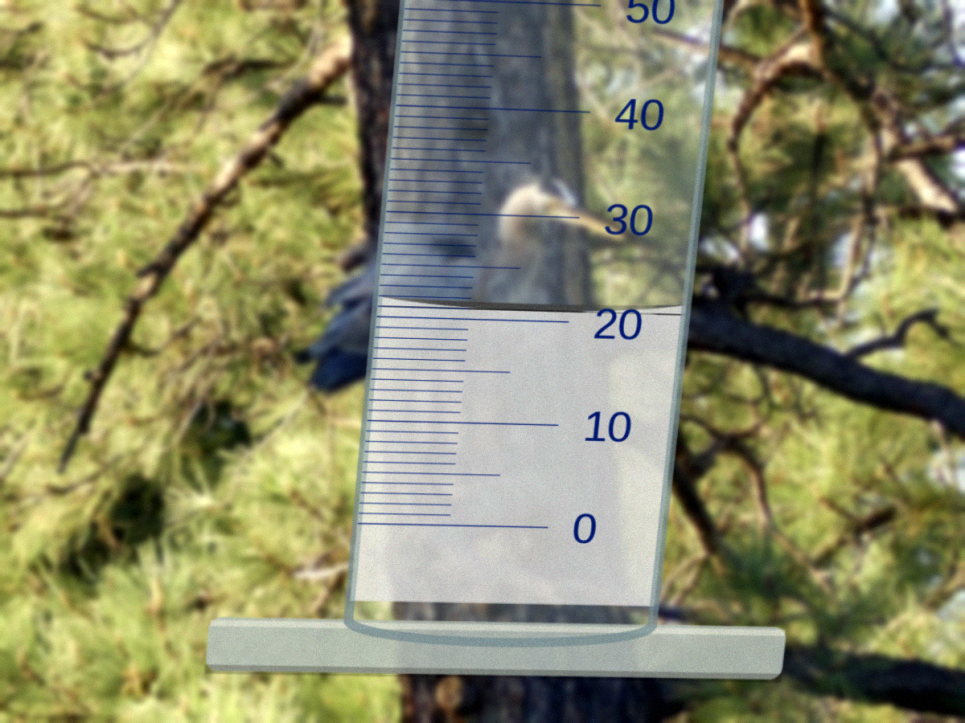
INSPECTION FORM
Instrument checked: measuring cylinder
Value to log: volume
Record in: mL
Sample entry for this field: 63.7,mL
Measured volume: 21,mL
